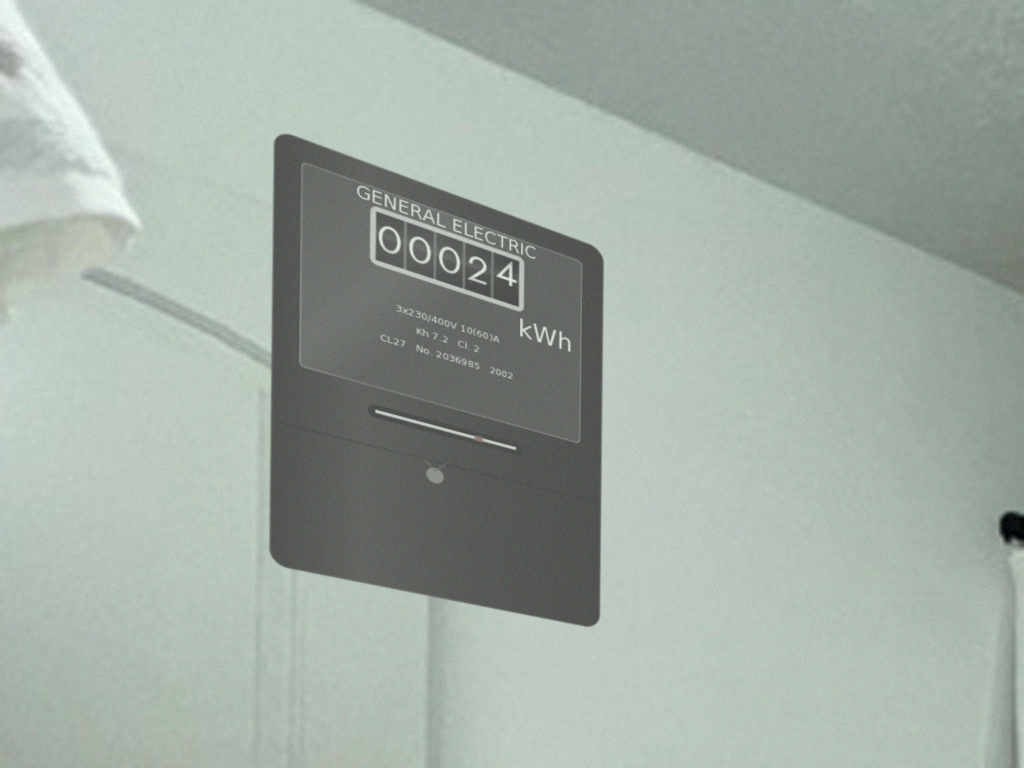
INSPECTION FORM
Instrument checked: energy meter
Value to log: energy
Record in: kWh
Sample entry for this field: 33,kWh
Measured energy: 24,kWh
